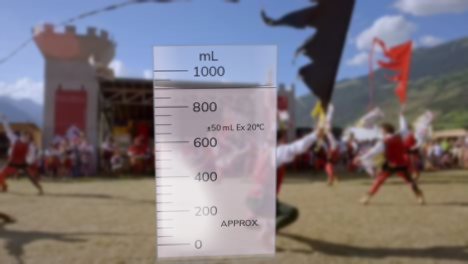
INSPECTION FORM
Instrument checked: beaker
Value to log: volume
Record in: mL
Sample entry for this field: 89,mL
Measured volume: 900,mL
